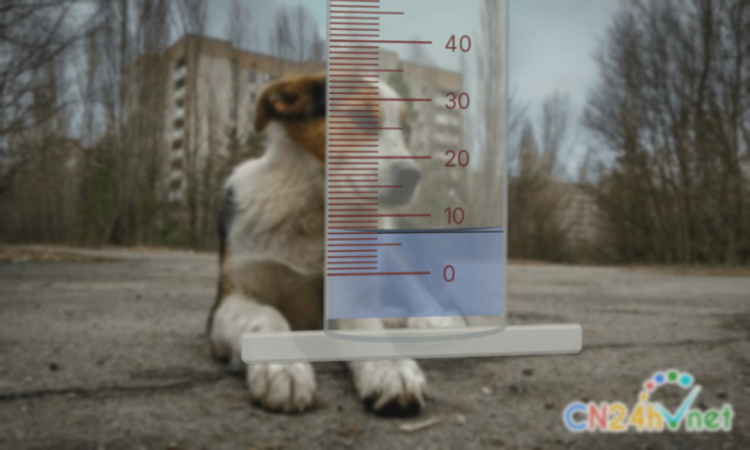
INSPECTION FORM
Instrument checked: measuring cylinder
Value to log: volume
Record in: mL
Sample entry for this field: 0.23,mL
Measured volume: 7,mL
